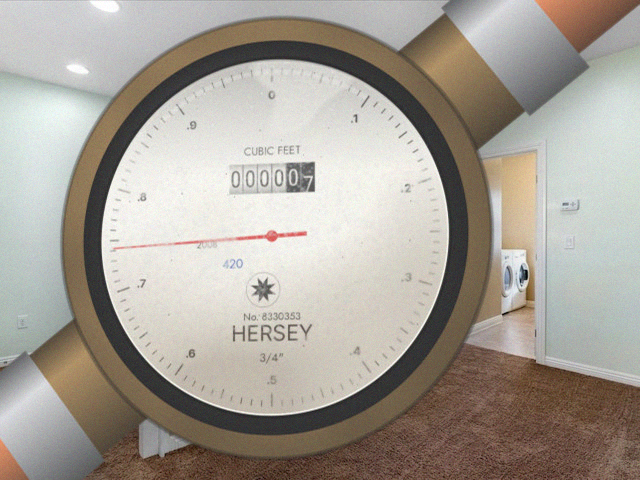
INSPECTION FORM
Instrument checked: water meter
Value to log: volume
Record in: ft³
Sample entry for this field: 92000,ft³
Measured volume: 6.74,ft³
